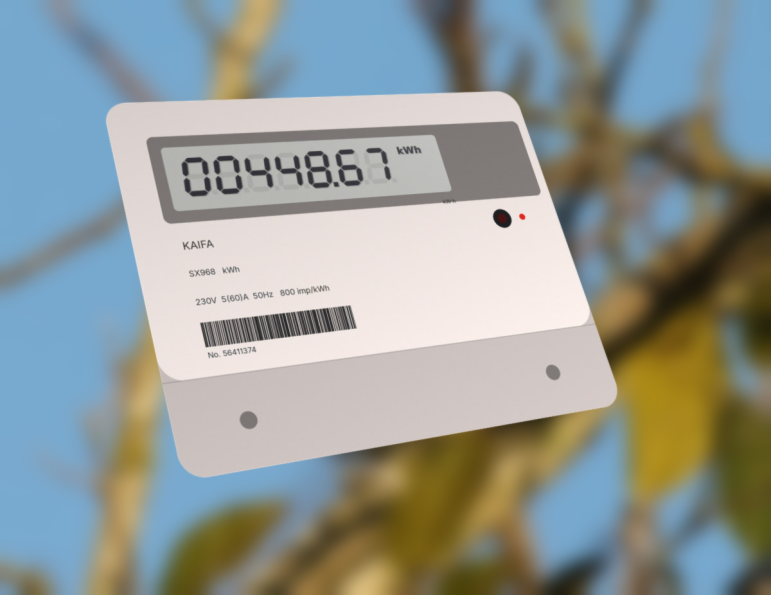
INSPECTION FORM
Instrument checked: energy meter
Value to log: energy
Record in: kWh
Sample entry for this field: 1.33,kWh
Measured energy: 448.67,kWh
